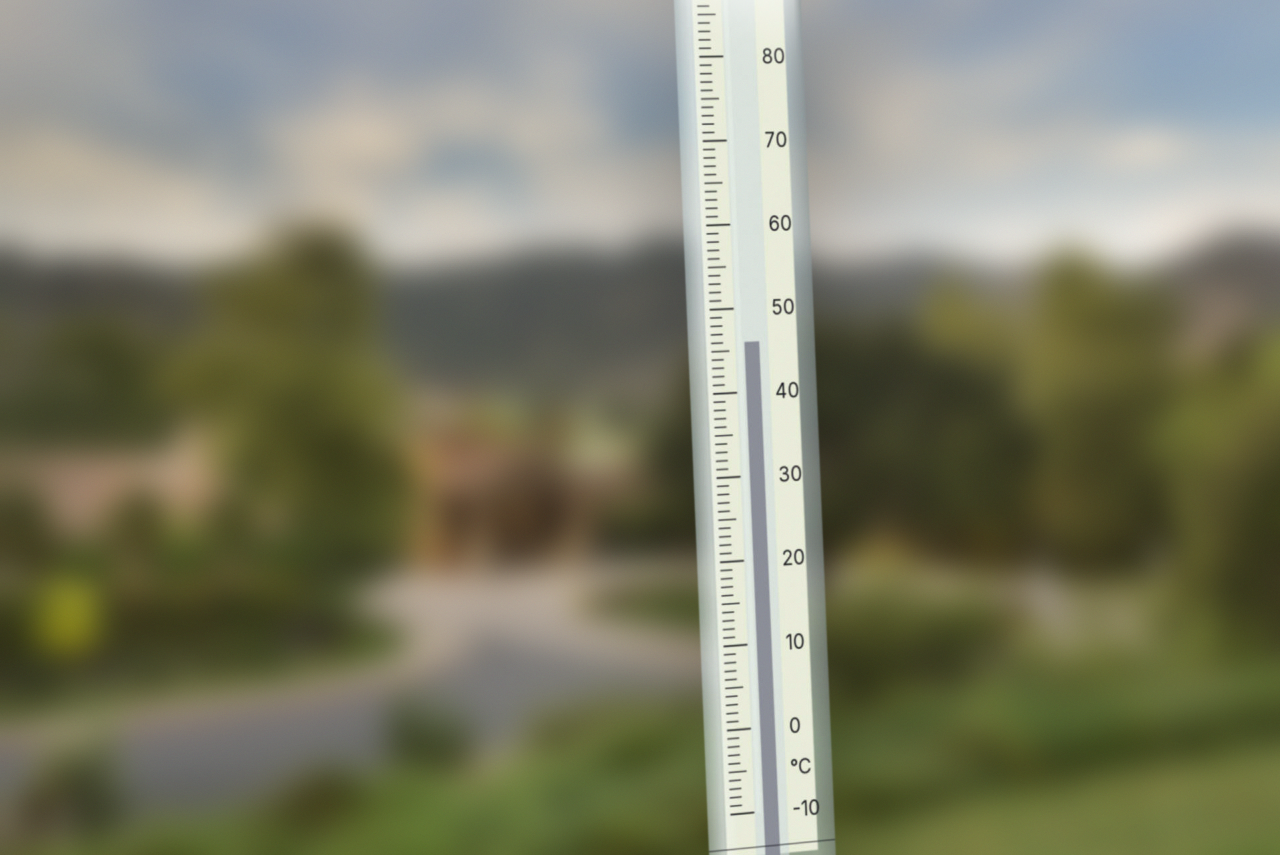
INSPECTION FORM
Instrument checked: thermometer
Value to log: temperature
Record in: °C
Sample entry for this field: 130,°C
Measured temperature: 46,°C
